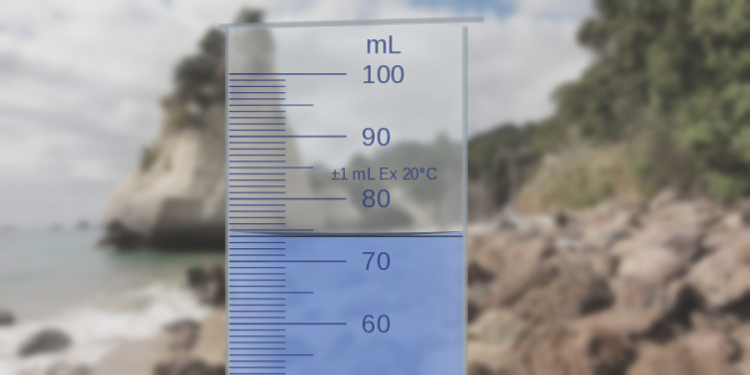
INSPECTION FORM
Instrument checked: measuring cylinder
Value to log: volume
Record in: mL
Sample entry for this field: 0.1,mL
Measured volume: 74,mL
